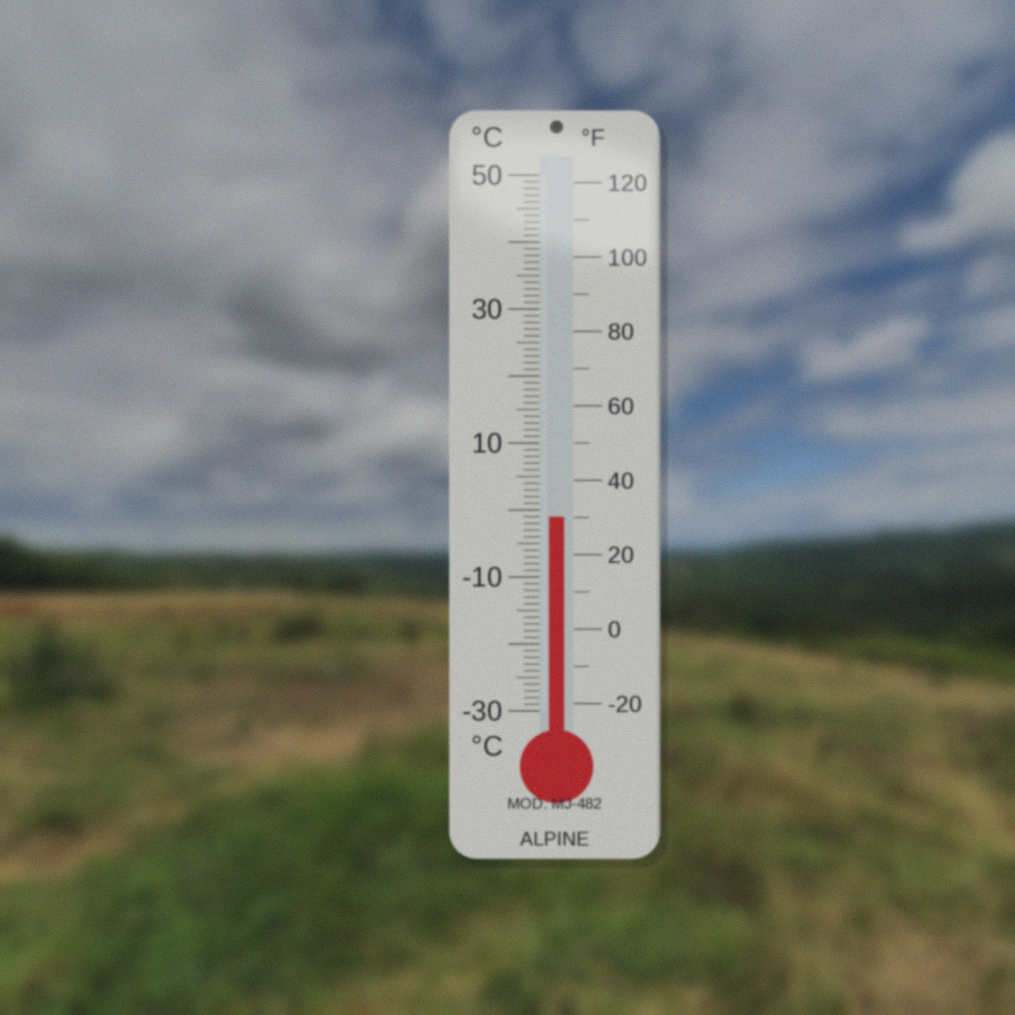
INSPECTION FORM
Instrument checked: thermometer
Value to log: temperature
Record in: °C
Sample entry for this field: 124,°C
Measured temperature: -1,°C
